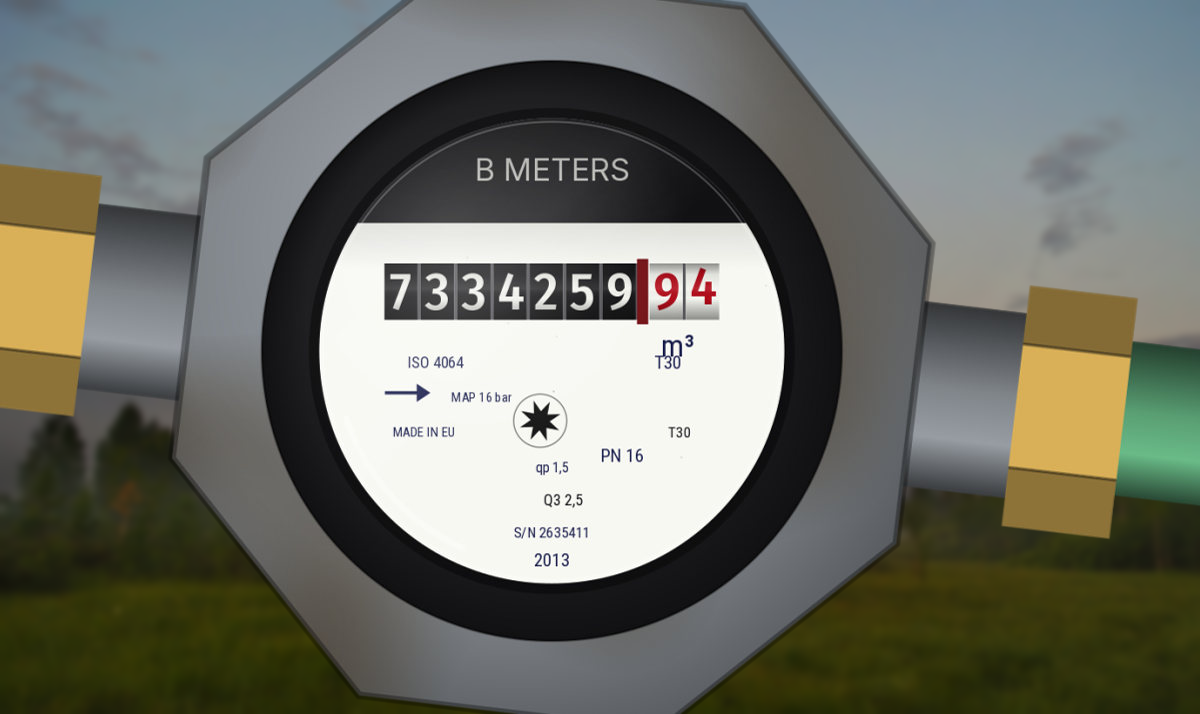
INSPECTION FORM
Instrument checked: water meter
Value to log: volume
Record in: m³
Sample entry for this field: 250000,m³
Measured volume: 7334259.94,m³
